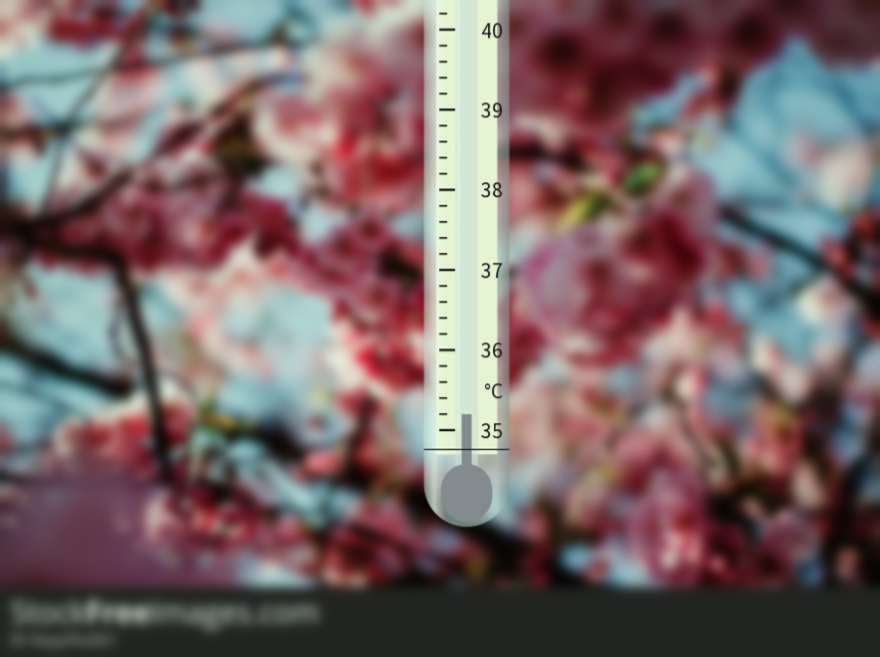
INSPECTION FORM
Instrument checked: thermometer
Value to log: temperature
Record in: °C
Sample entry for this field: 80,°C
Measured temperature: 35.2,°C
